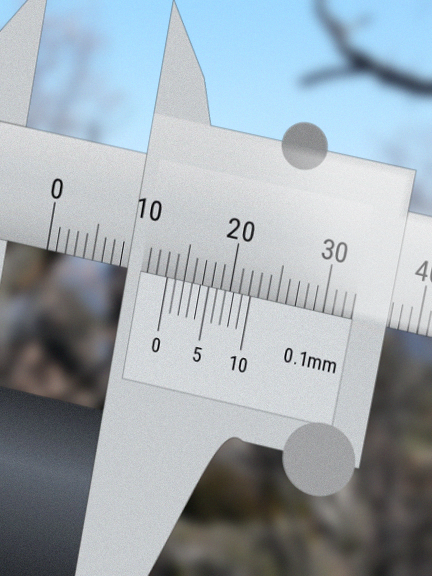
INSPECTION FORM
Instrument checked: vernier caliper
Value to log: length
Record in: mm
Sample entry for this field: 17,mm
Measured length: 13.2,mm
